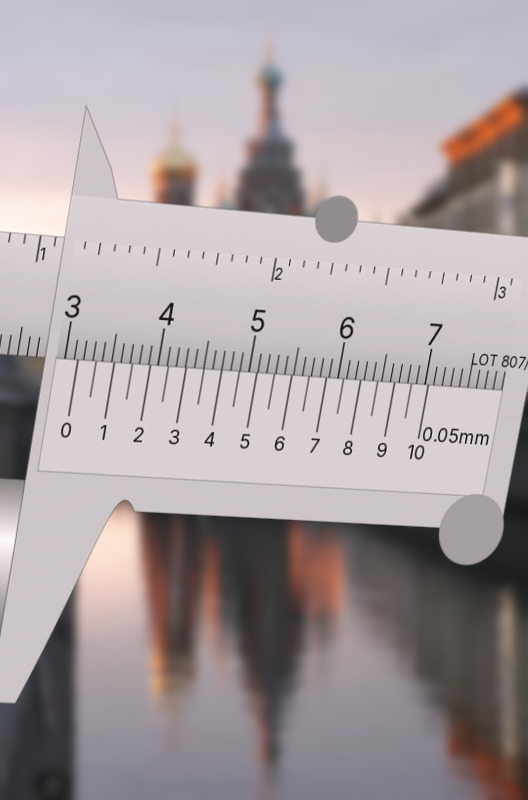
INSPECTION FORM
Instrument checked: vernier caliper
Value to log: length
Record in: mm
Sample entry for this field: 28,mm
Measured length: 31.4,mm
